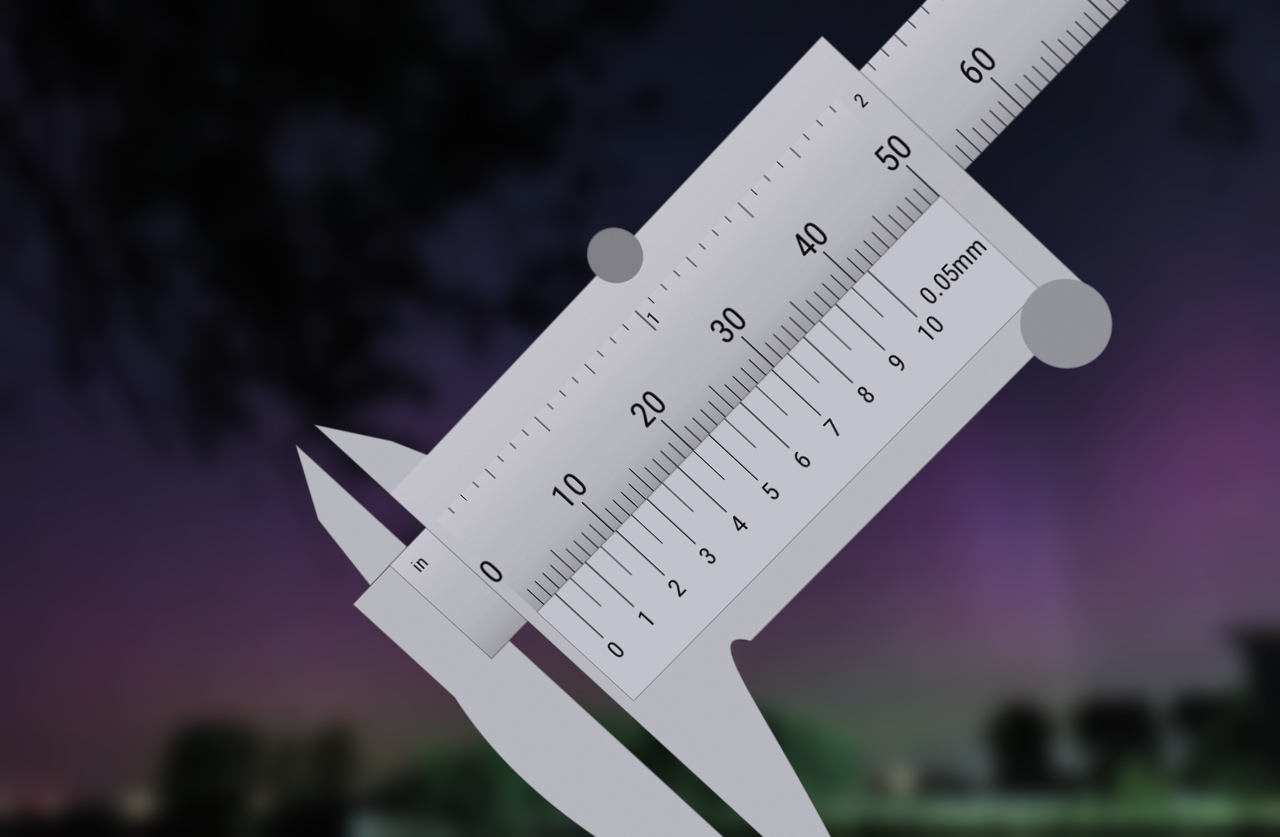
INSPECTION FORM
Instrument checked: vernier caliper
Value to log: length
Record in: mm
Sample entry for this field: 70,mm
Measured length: 2.4,mm
